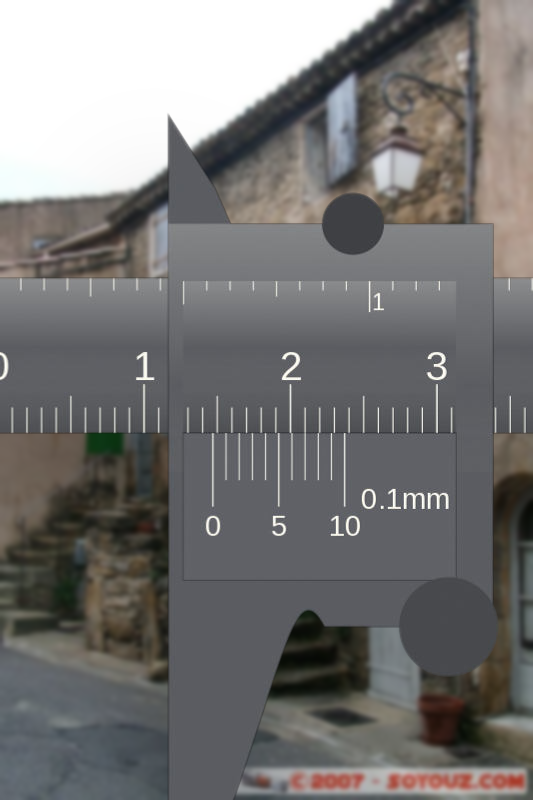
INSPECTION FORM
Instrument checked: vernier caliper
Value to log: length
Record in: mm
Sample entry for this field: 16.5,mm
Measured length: 14.7,mm
